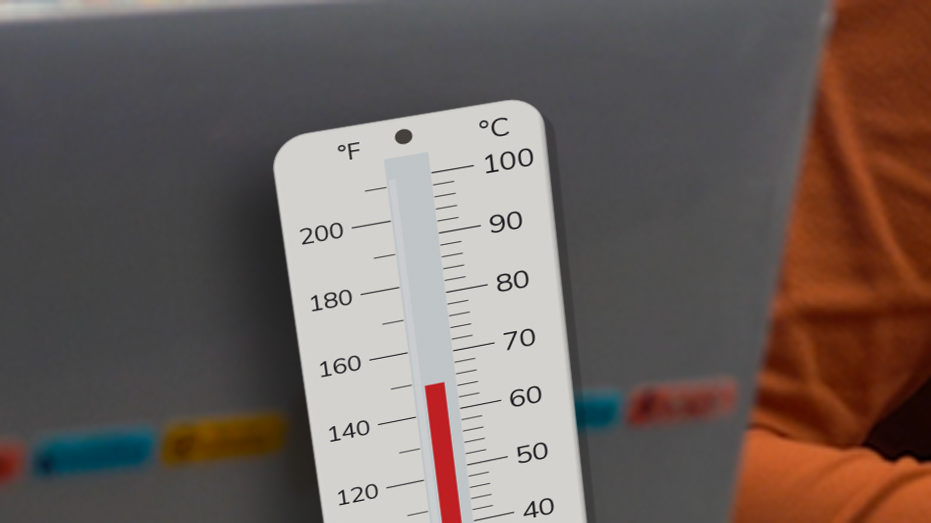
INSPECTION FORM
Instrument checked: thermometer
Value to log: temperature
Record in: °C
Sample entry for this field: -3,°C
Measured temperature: 65,°C
